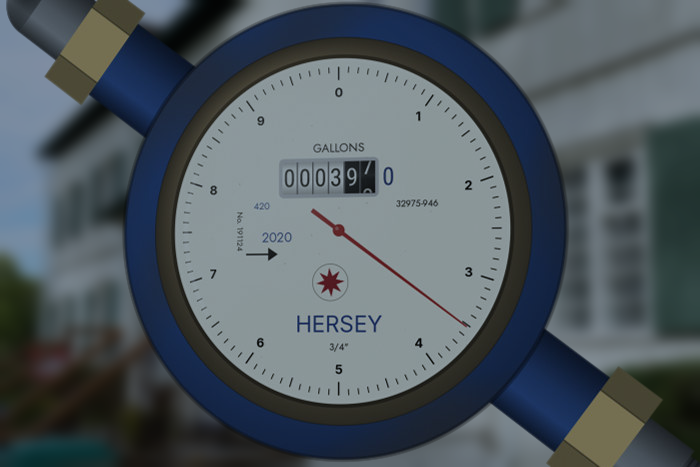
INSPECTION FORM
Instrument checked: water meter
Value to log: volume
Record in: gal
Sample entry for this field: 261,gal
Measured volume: 3973.5,gal
